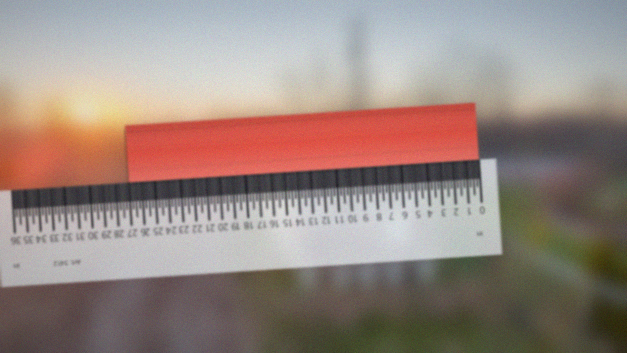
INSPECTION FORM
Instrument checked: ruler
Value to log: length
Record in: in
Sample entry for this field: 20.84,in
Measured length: 27,in
